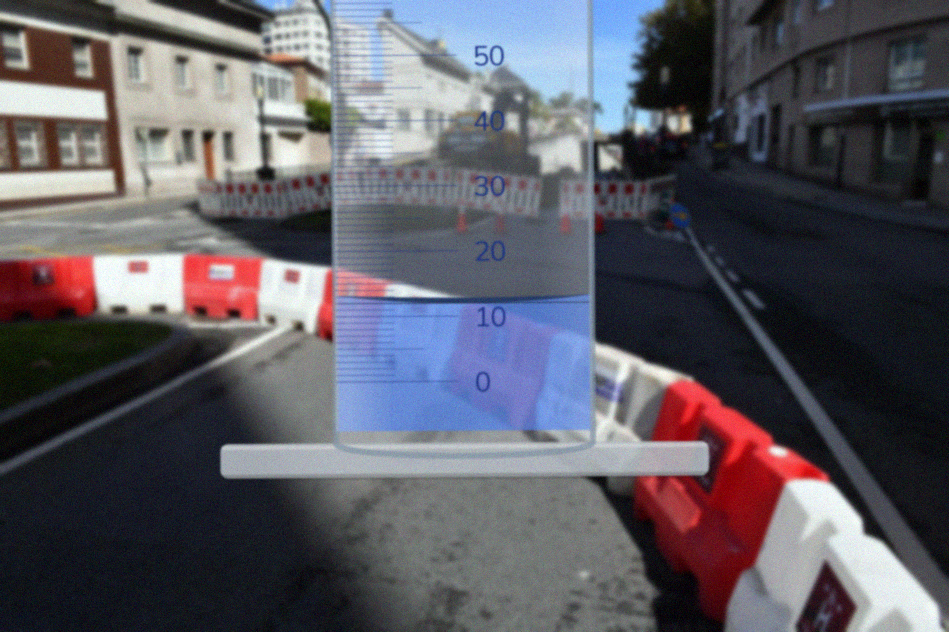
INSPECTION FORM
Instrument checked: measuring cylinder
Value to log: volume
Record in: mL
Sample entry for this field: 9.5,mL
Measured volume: 12,mL
